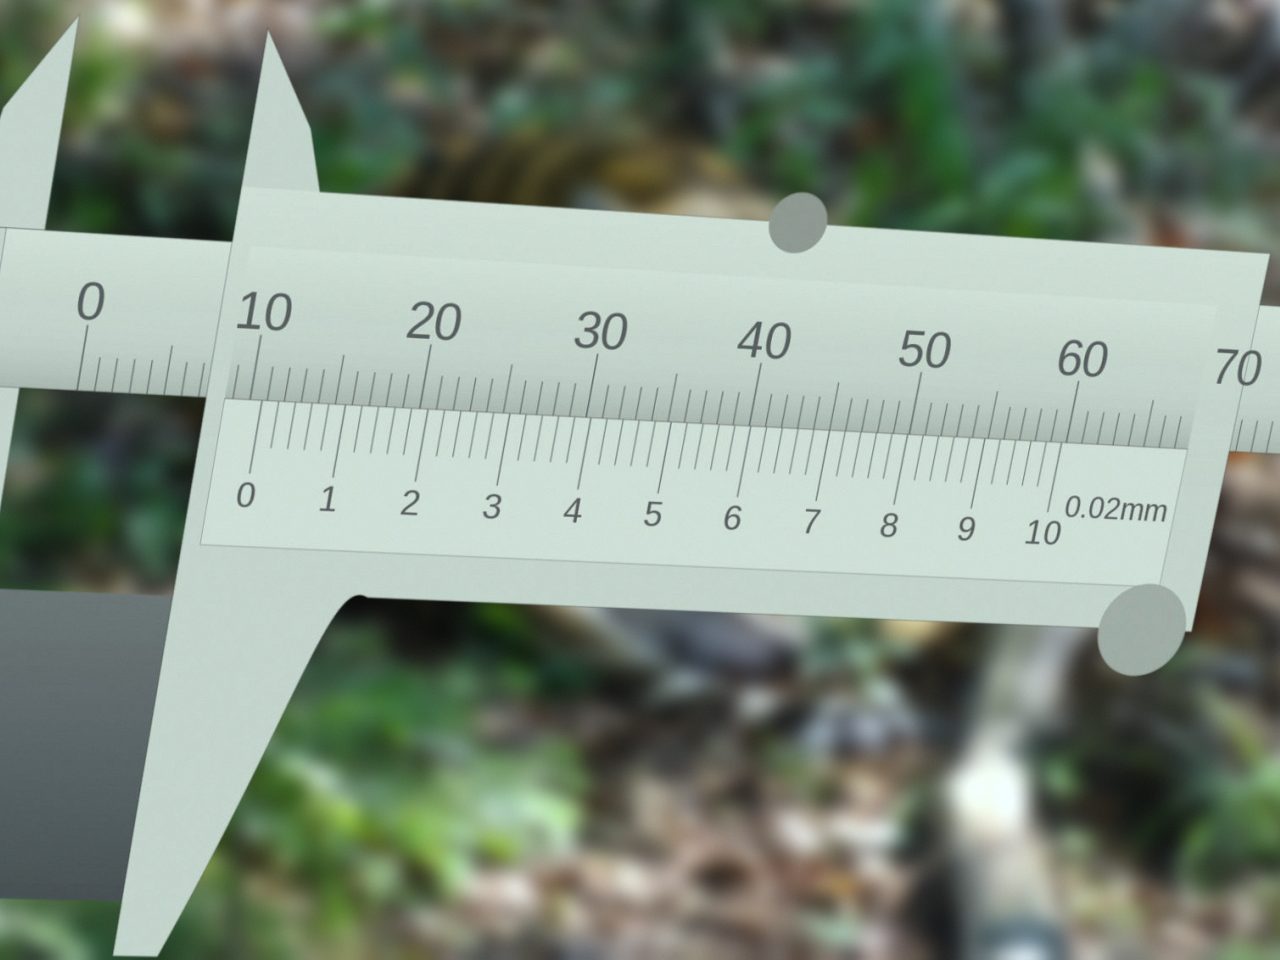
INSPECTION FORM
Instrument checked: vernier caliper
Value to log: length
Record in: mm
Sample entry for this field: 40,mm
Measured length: 10.7,mm
